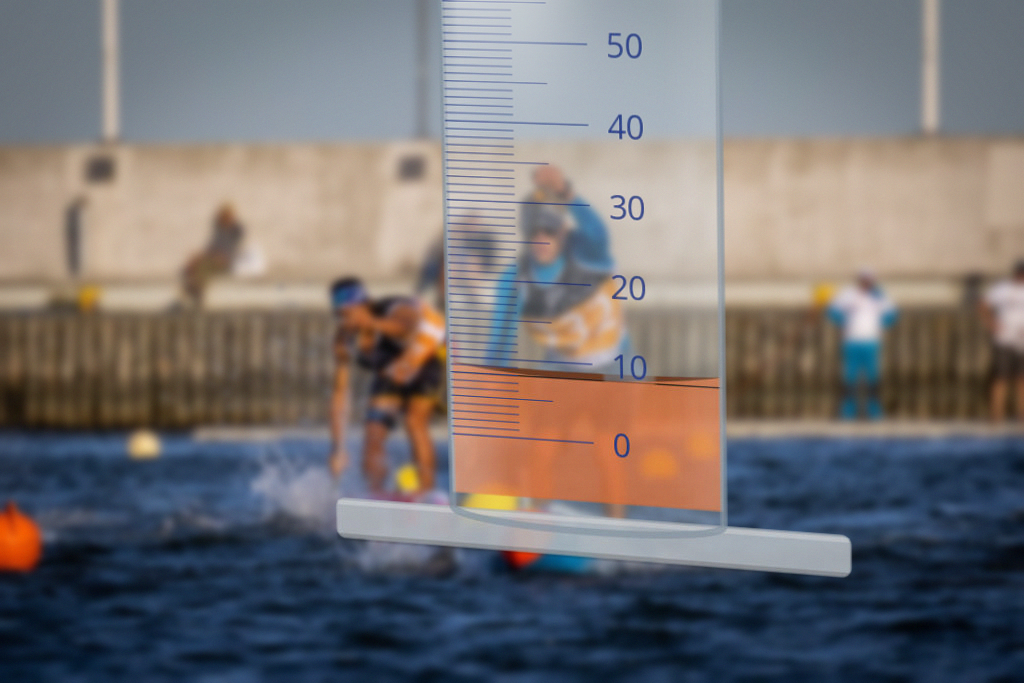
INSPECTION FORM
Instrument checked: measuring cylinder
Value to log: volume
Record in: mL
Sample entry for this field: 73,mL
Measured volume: 8,mL
